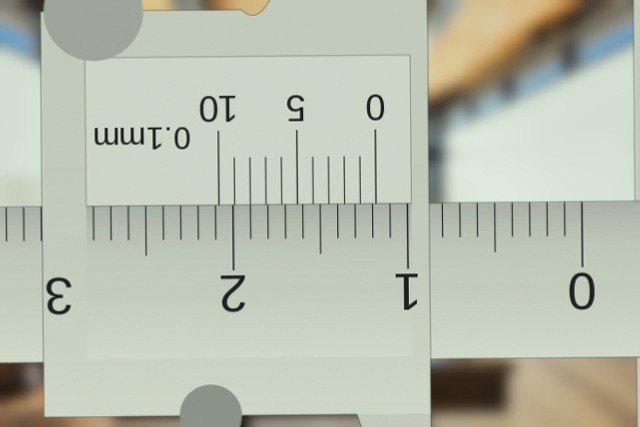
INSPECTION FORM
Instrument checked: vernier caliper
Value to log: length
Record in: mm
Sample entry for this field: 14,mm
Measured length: 11.8,mm
